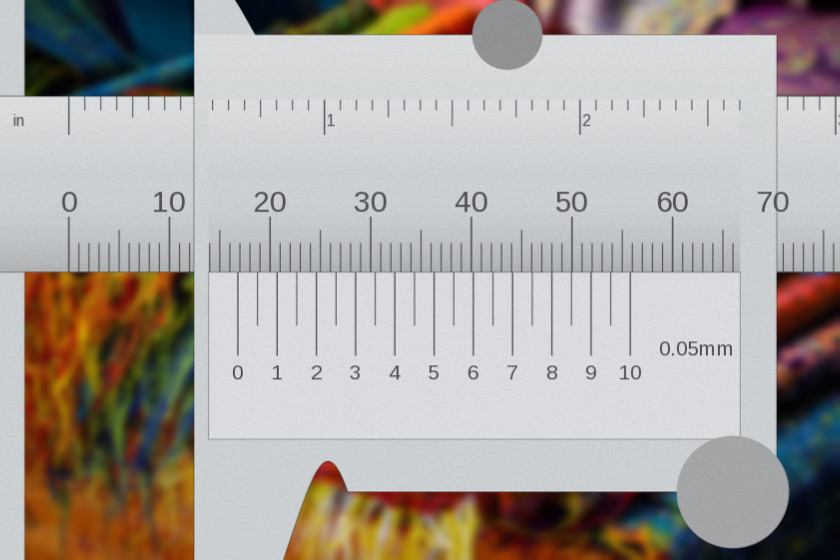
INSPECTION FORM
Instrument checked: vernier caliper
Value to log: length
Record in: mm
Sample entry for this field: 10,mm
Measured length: 16.8,mm
